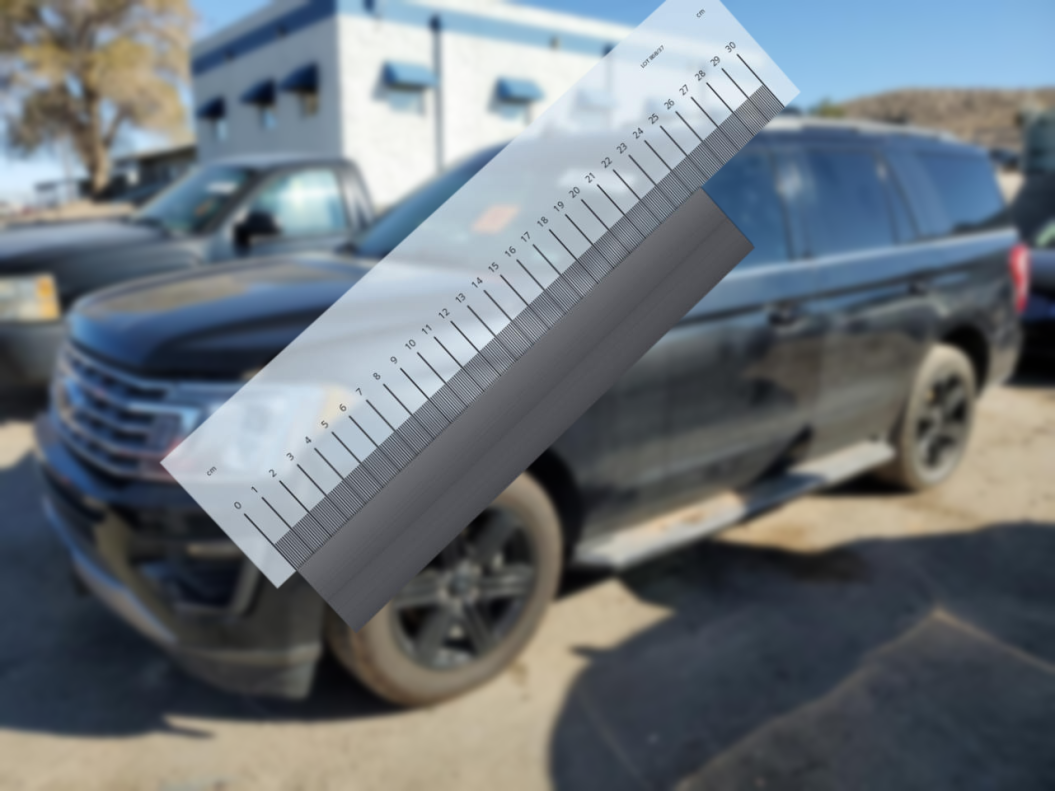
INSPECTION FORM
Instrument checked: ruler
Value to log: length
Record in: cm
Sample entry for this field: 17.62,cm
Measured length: 24.5,cm
